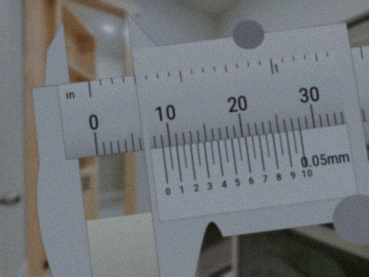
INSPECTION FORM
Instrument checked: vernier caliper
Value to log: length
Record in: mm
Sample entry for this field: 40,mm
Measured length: 9.0,mm
